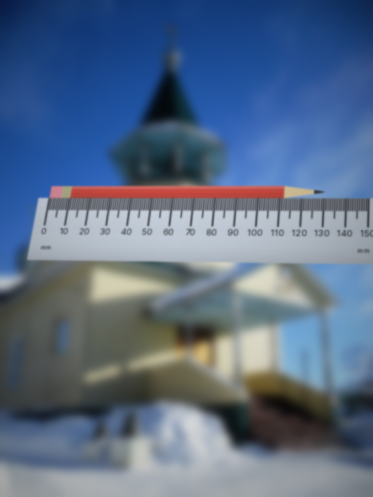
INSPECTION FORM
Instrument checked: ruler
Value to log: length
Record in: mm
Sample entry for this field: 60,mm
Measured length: 130,mm
